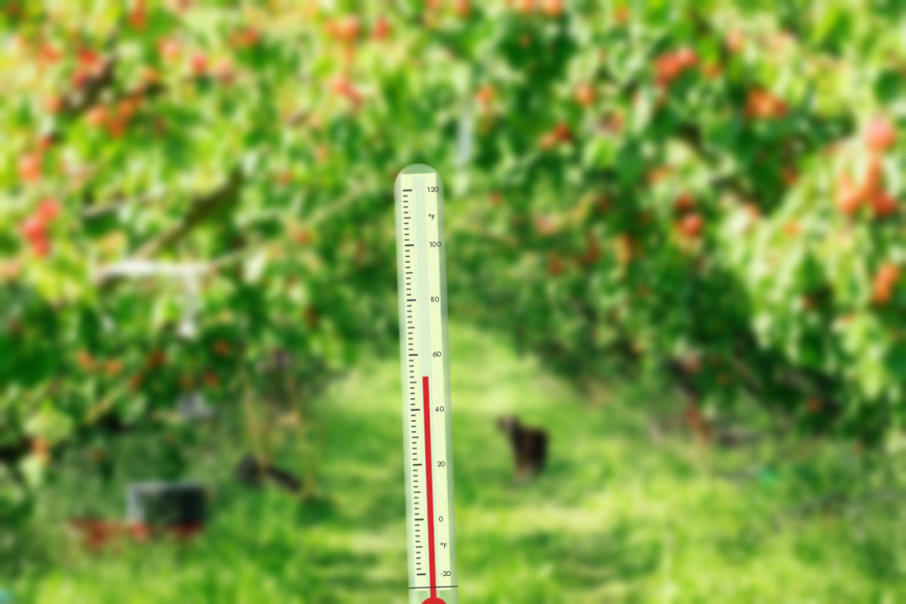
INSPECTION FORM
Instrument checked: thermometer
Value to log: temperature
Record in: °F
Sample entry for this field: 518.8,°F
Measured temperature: 52,°F
